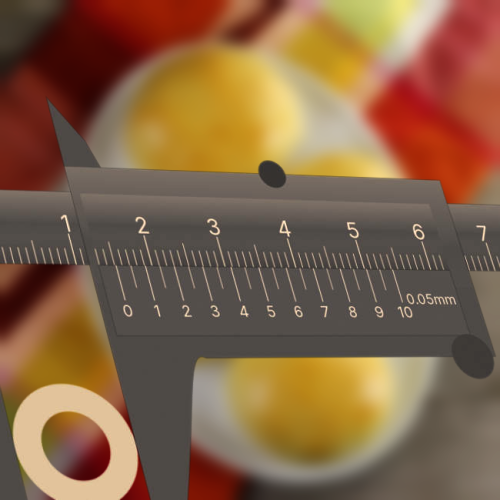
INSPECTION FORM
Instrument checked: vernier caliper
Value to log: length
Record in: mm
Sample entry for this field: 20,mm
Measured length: 15.2,mm
